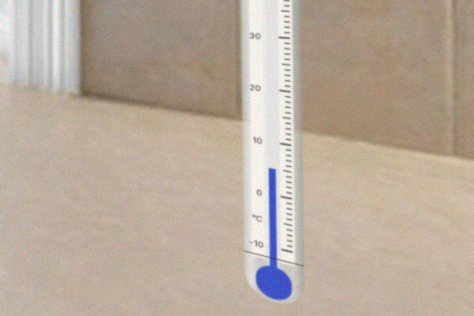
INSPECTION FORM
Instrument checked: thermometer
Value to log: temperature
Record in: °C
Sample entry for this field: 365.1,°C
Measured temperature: 5,°C
